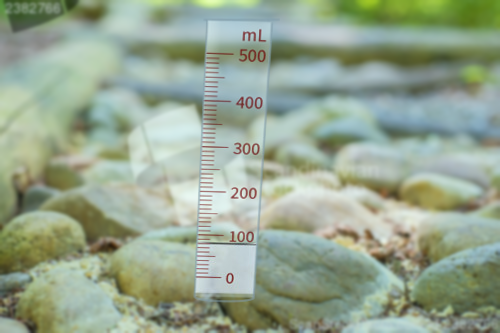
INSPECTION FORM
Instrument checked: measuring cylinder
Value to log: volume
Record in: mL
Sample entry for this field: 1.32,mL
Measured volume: 80,mL
